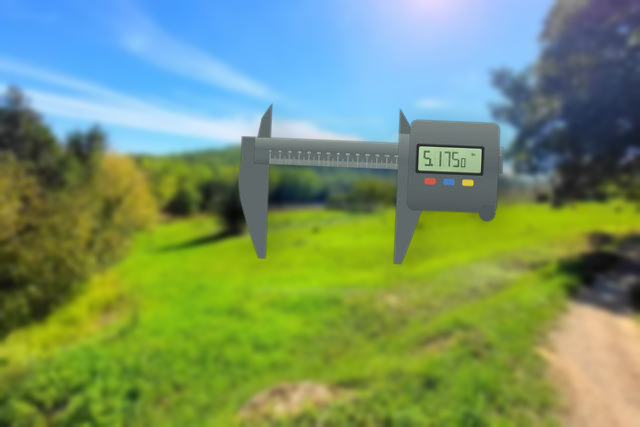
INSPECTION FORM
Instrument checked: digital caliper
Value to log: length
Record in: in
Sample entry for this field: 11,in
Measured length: 5.1750,in
